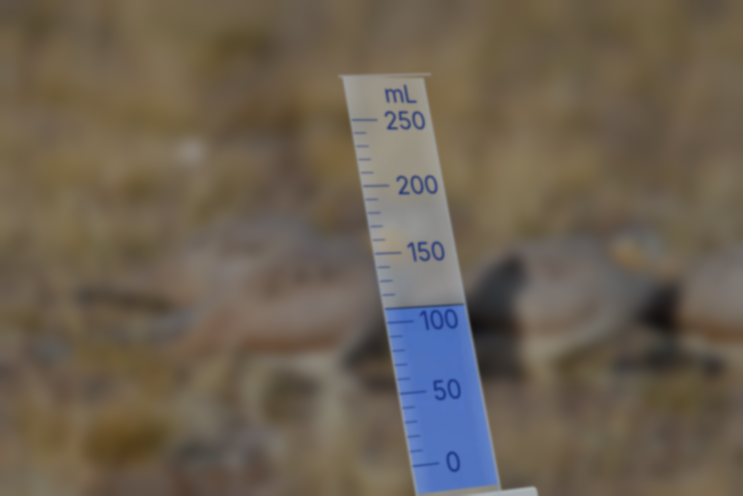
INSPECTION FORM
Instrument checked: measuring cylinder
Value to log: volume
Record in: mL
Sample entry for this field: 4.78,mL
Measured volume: 110,mL
